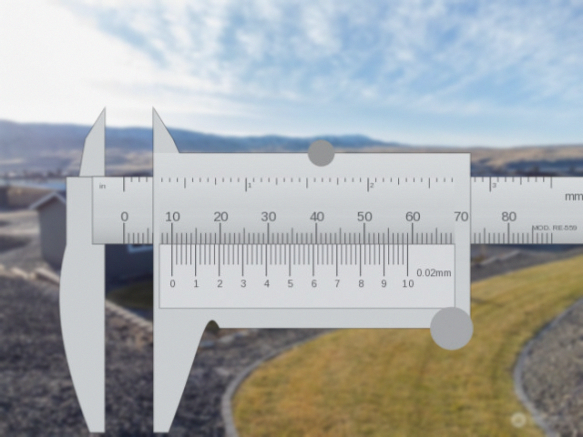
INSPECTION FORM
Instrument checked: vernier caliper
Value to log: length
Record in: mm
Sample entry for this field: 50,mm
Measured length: 10.0,mm
